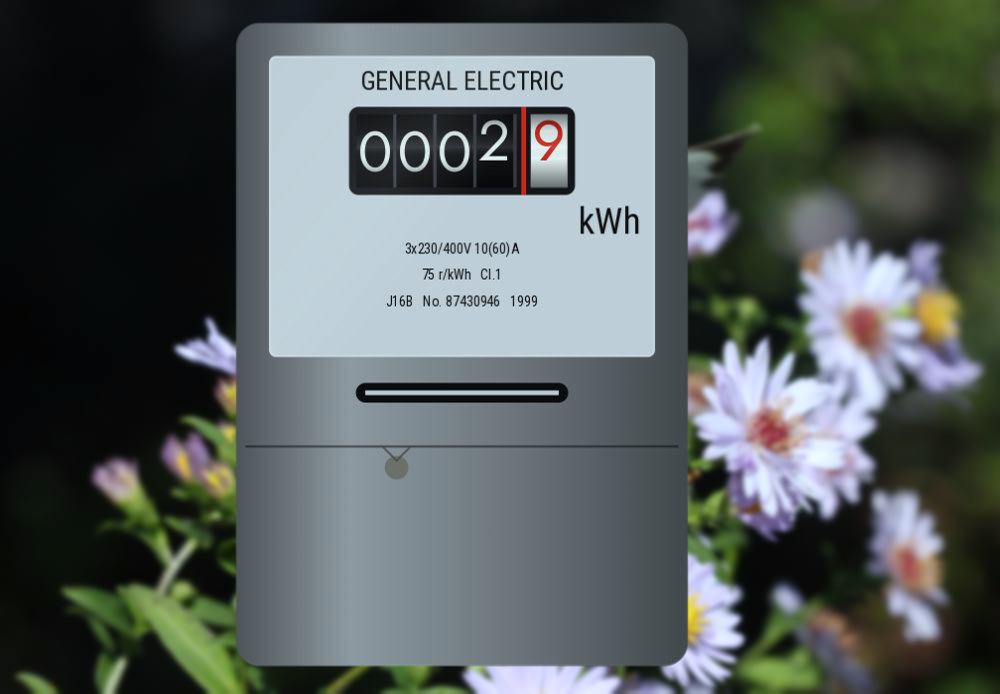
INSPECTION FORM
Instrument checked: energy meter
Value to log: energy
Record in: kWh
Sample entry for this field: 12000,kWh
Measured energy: 2.9,kWh
